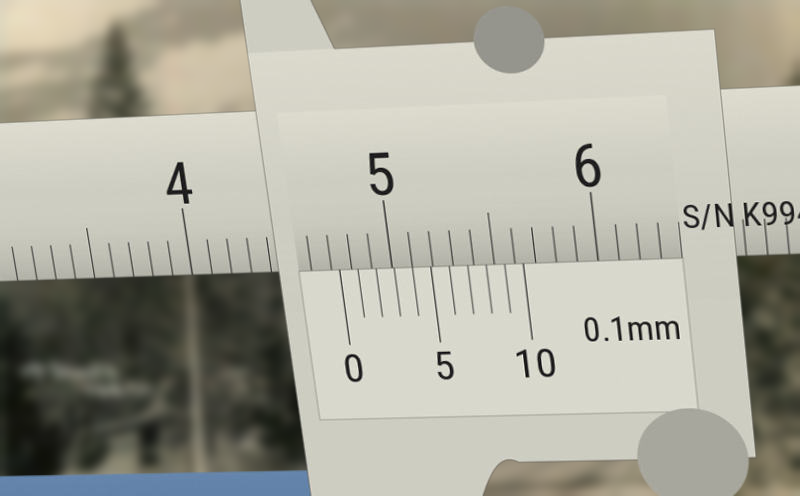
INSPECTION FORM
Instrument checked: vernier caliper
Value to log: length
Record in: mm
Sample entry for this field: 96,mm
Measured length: 47.4,mm
